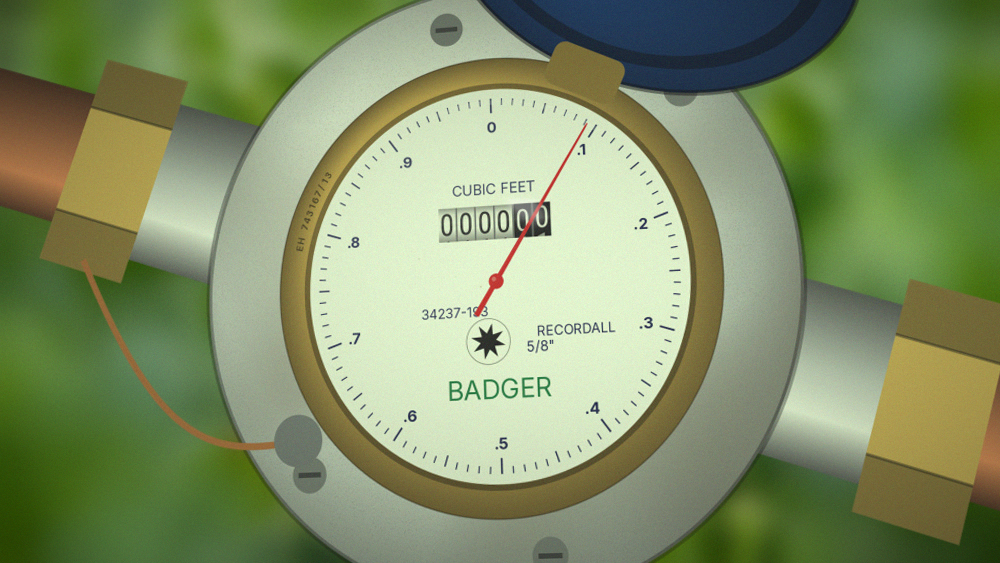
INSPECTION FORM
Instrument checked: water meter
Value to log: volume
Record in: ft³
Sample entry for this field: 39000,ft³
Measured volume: 0.09,ft³
